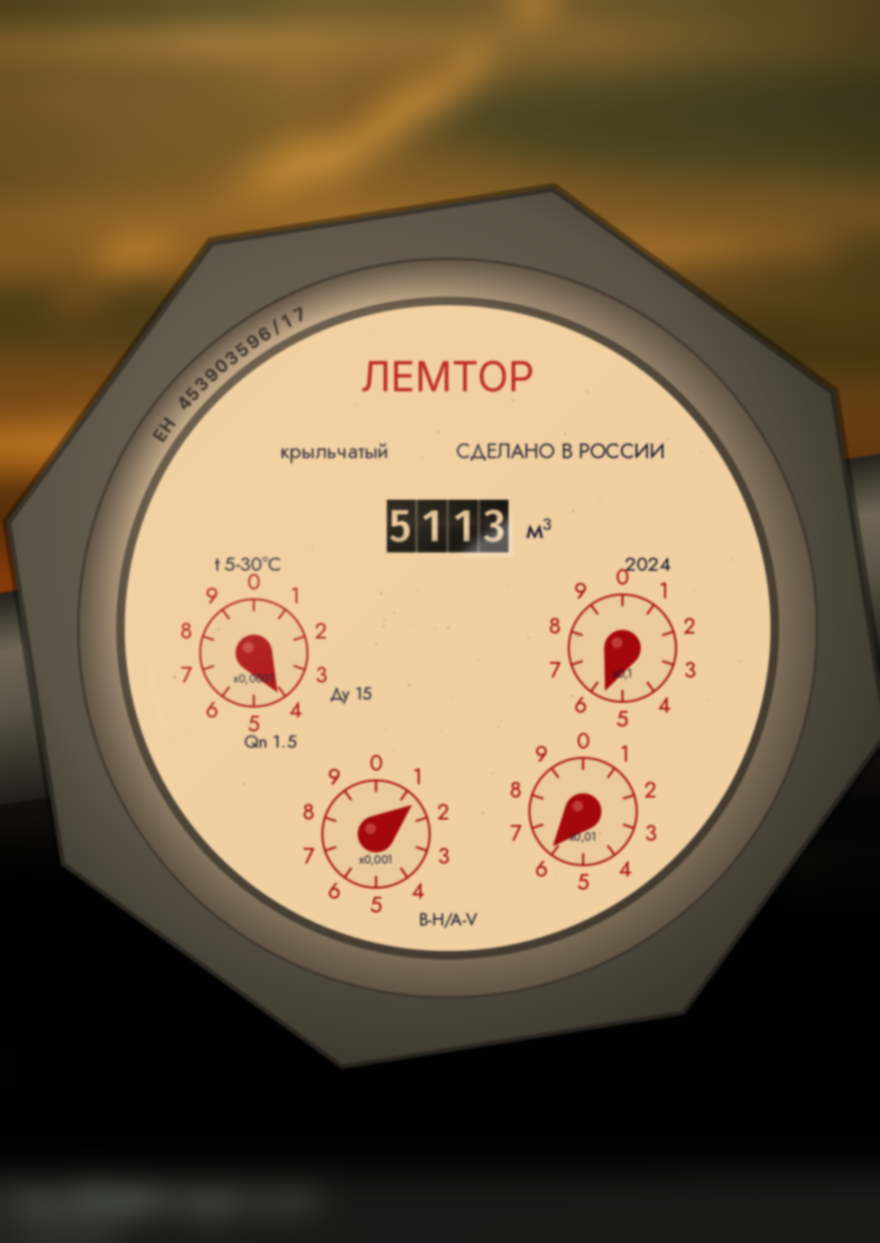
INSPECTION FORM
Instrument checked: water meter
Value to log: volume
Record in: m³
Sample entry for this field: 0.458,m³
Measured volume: 5113.5614,m³
